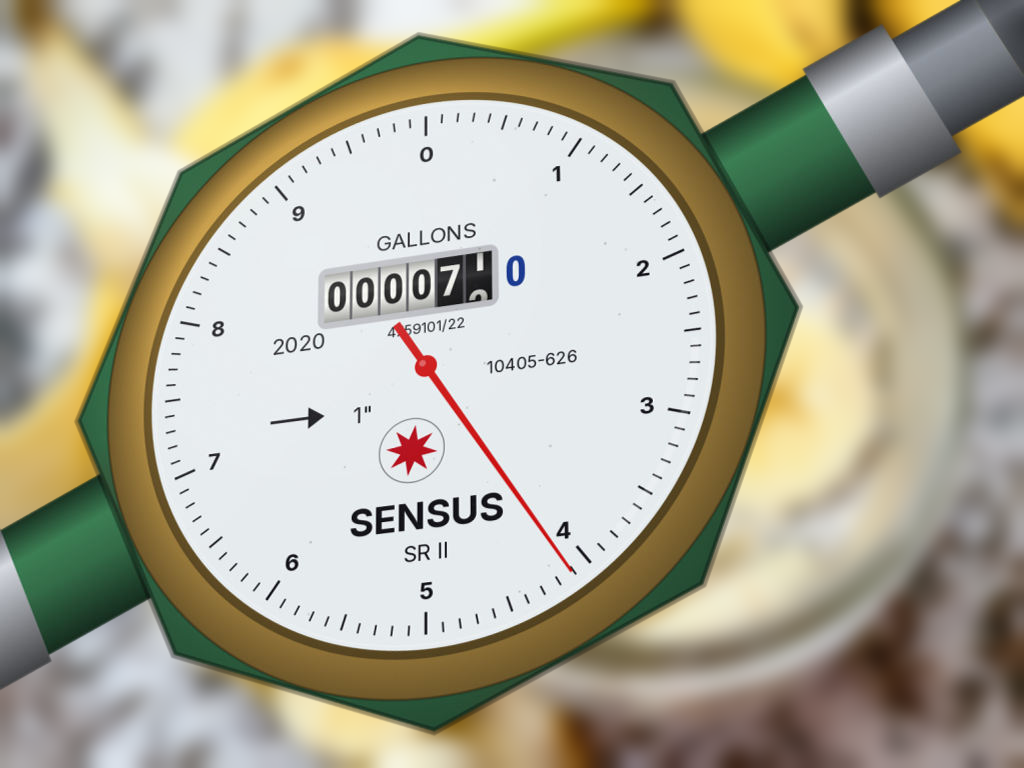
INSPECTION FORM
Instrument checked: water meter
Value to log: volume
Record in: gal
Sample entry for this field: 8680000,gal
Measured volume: 714.1,gal
